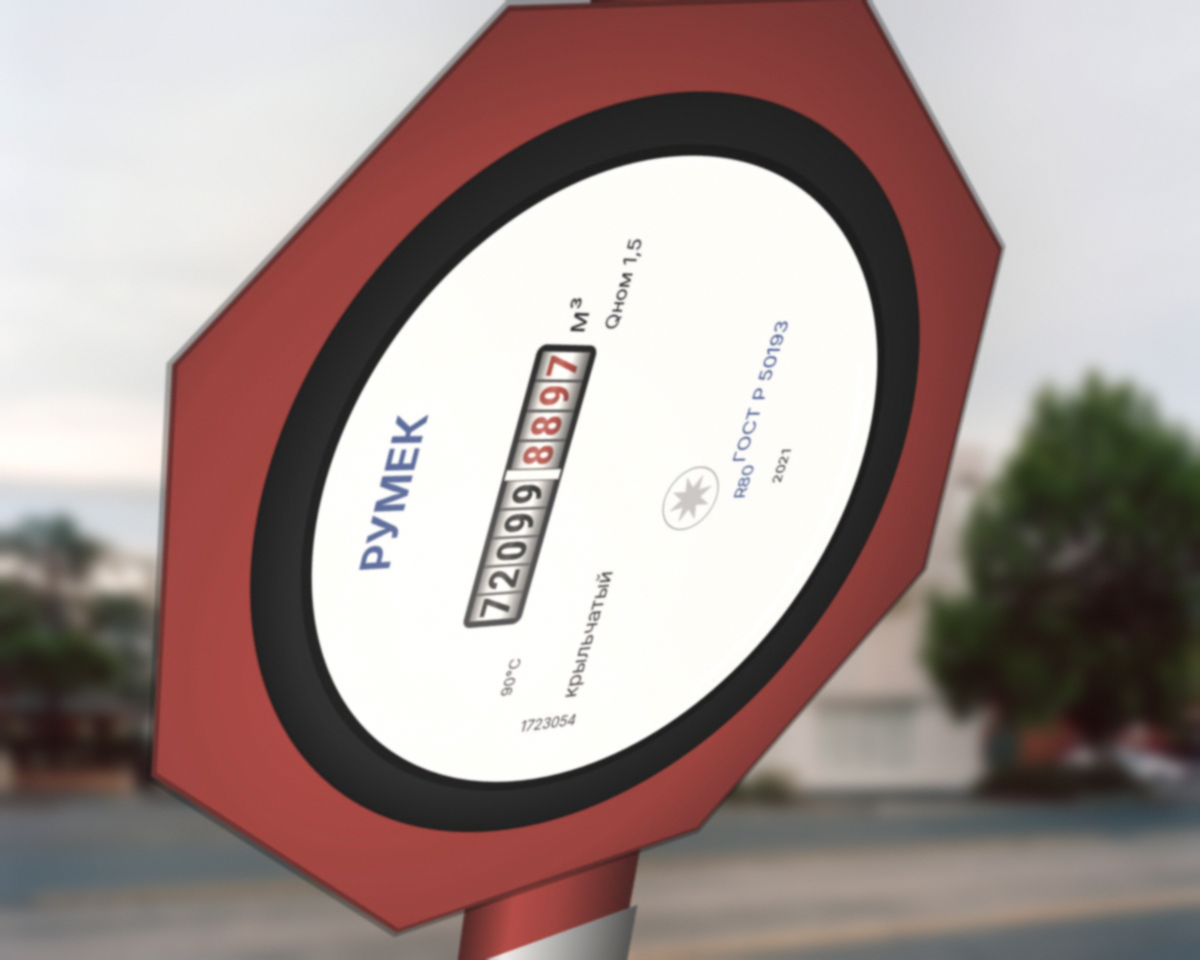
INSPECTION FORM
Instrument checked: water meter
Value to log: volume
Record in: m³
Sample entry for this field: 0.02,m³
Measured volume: 72099.8897,m³
